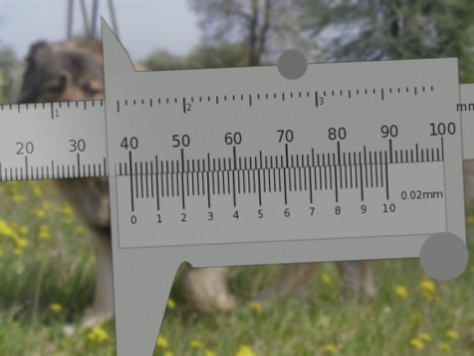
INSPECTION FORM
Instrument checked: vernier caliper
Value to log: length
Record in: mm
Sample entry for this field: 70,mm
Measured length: 40.0,mm
